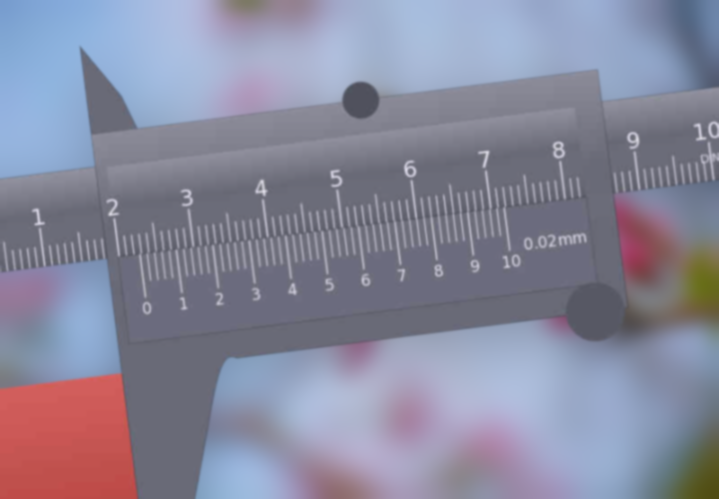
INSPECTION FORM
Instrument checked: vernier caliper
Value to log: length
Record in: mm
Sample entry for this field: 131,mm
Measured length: 22.8,mm
